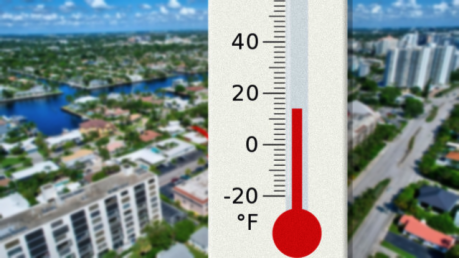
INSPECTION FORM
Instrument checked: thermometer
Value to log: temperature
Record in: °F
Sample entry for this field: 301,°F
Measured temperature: 14,°F
